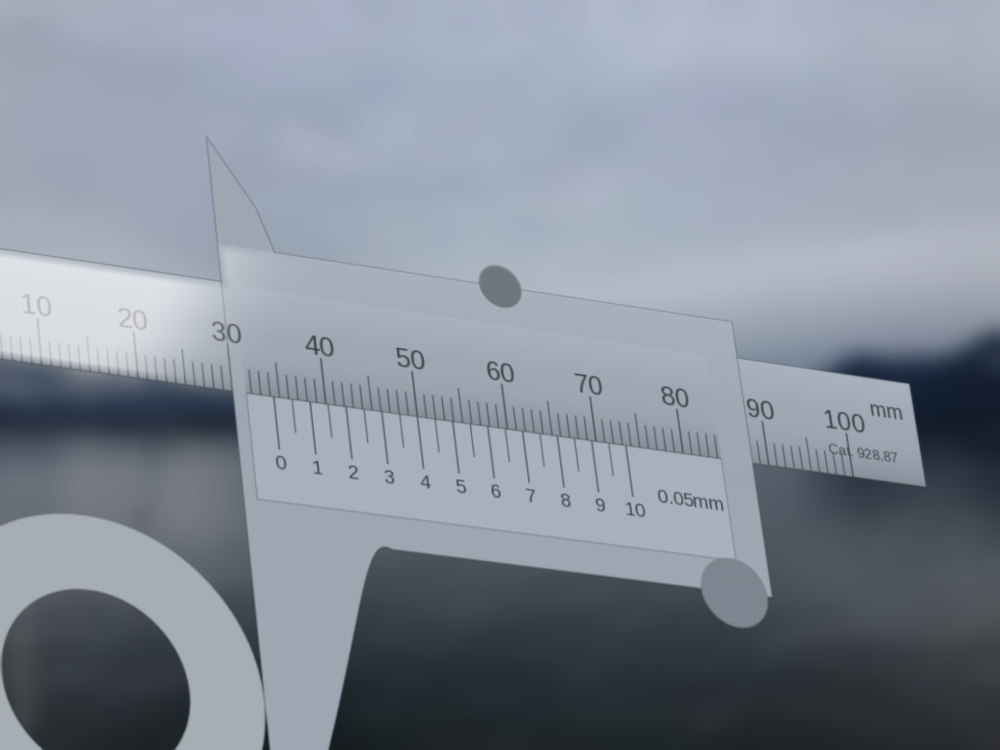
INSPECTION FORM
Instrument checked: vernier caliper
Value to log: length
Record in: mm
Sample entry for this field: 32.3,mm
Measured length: 34.4,mm
